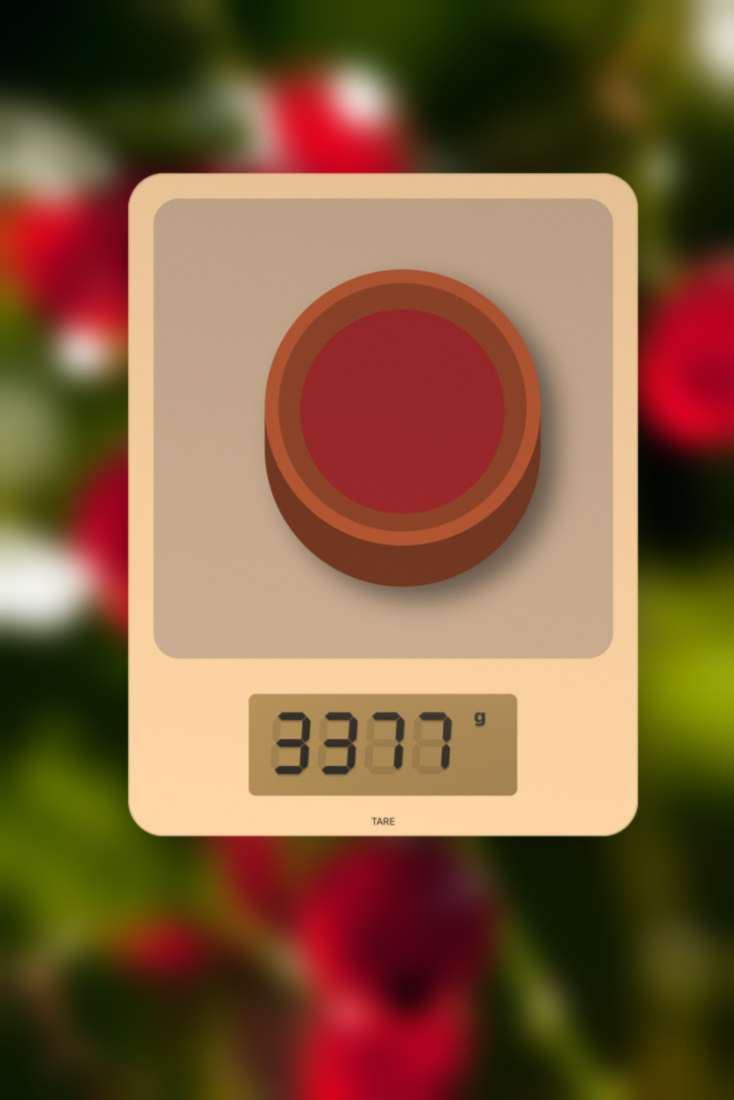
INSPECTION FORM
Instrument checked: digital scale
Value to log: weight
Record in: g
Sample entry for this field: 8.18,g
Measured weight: 3377,g
